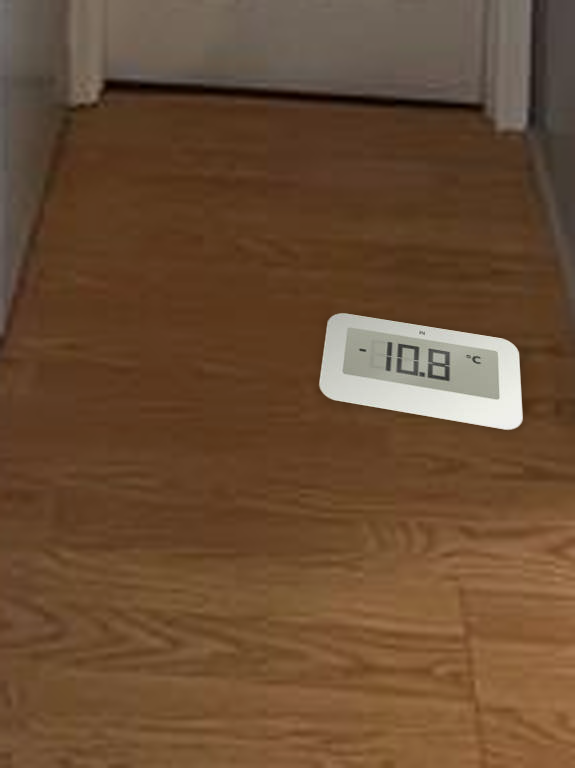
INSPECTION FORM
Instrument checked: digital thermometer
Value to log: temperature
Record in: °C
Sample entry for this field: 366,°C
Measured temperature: -10.8,°C
